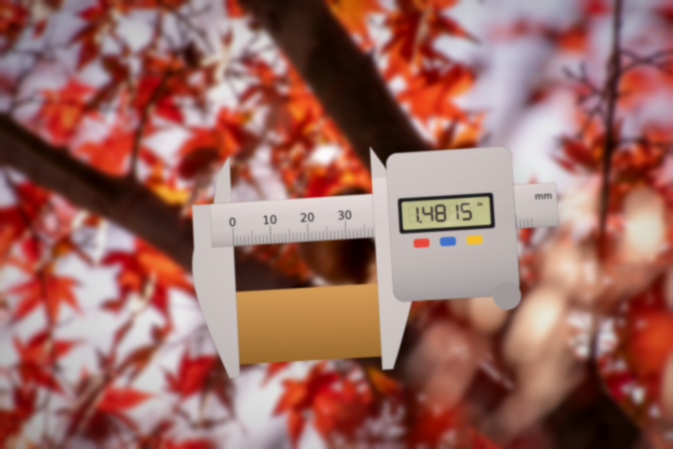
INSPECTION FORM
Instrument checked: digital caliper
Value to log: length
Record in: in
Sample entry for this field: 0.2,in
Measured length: 1.4815,in
